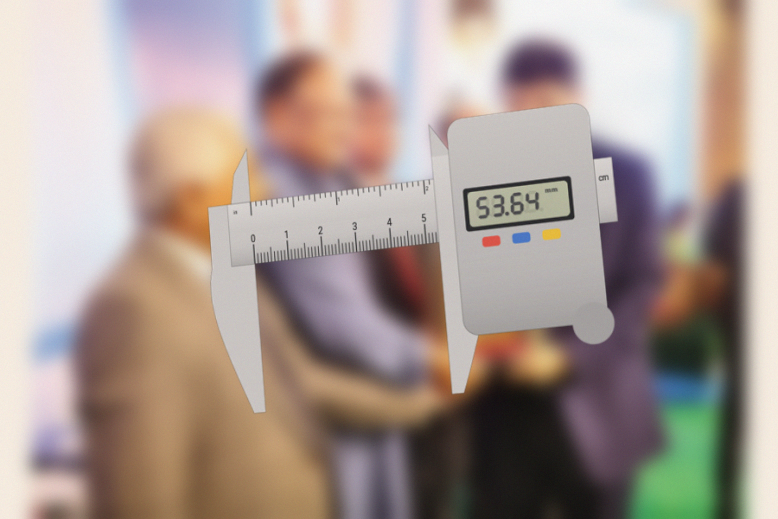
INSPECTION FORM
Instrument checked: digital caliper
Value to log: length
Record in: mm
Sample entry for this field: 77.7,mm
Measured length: 53.64,mm
